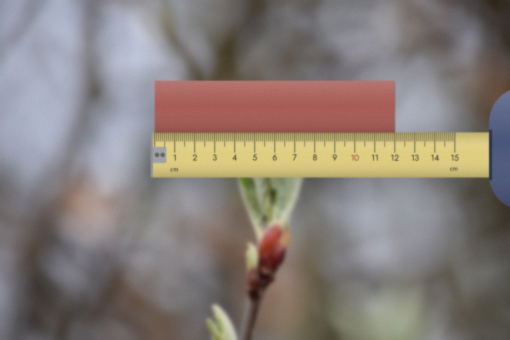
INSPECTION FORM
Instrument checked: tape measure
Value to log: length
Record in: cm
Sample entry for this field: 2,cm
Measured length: 12,cm
